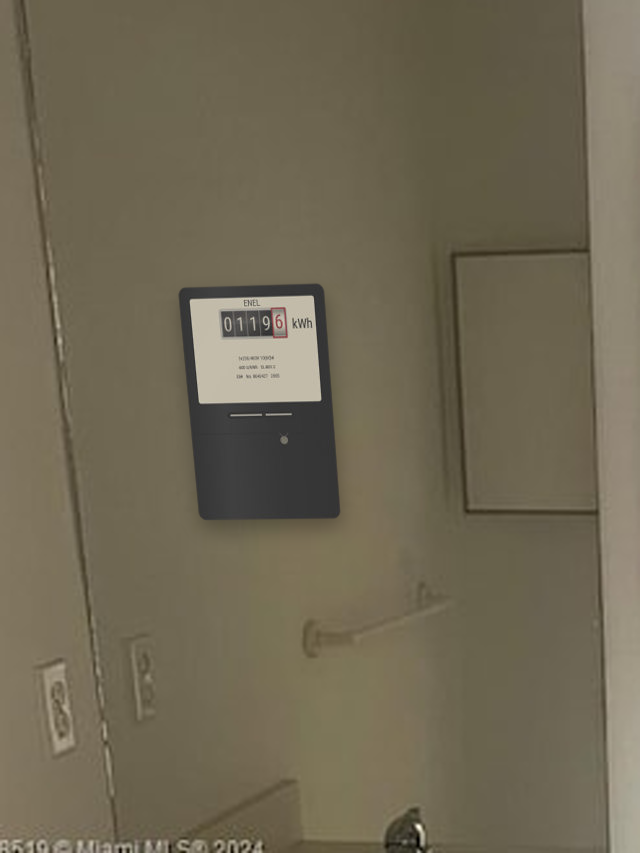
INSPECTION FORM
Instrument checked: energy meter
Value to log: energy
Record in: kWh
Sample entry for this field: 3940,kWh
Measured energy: 119.6,kWh
